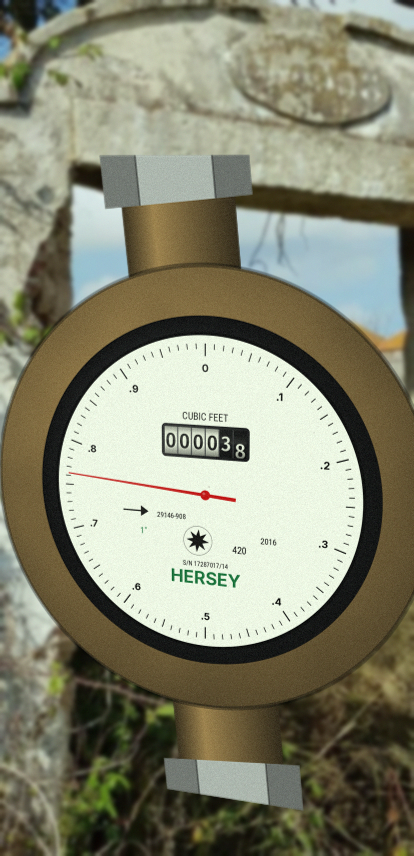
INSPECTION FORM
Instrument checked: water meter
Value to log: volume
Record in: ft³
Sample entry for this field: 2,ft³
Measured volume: 37.76,ft³
